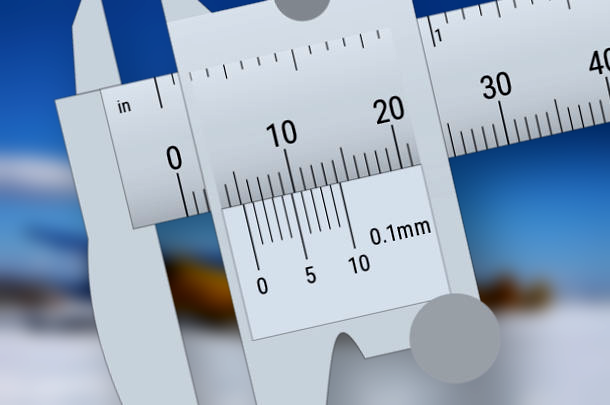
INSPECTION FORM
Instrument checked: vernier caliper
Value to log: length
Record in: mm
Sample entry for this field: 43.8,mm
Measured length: 5.2,mm
